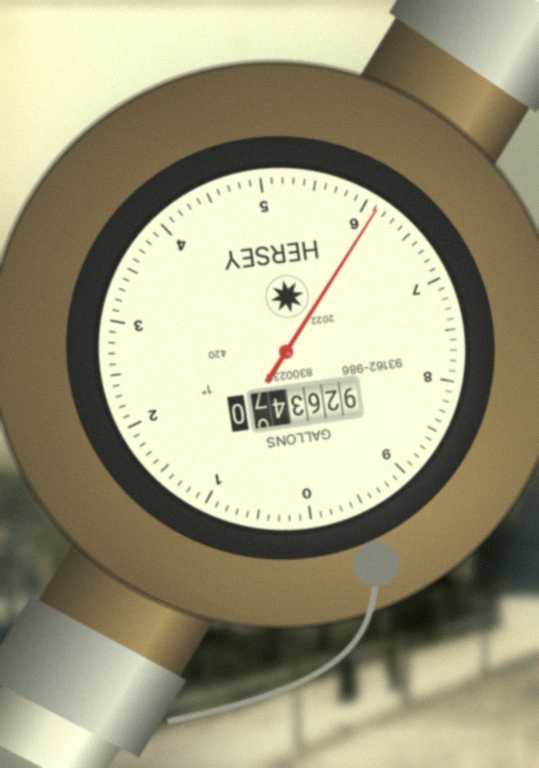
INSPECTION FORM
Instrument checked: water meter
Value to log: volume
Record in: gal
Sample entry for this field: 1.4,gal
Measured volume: 9263466.1,gal
